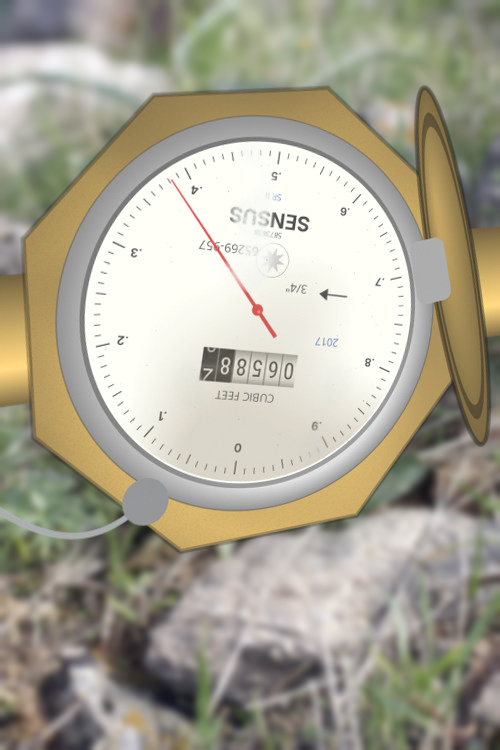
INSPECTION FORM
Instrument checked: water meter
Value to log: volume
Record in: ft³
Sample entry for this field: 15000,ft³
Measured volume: 65882.38,ft³
